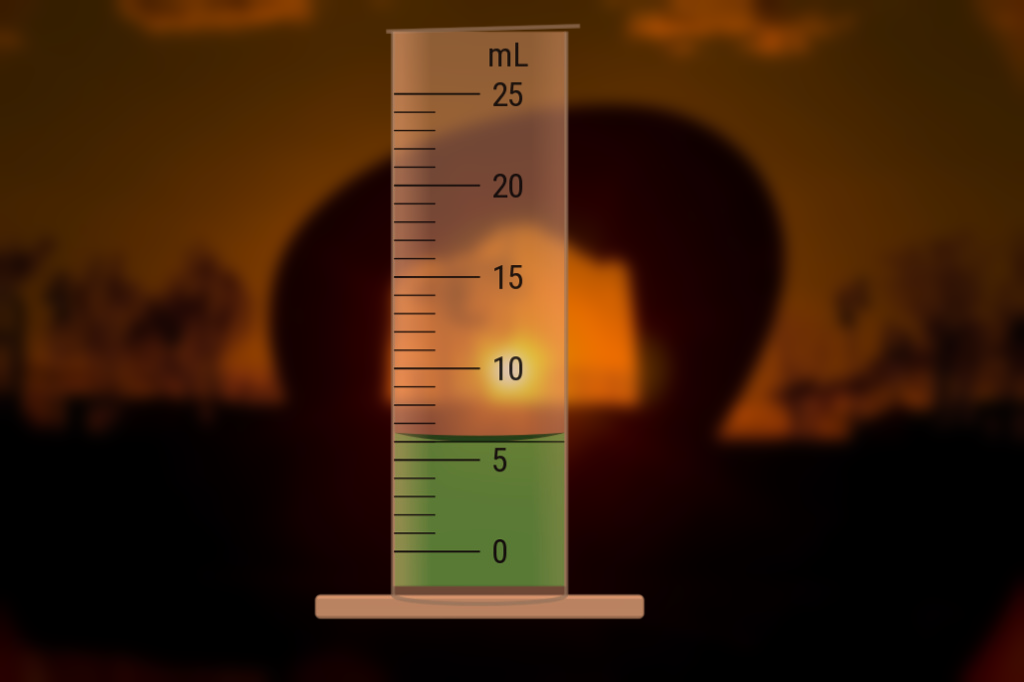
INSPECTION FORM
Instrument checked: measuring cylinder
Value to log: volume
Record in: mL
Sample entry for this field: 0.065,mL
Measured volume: 6,mL
